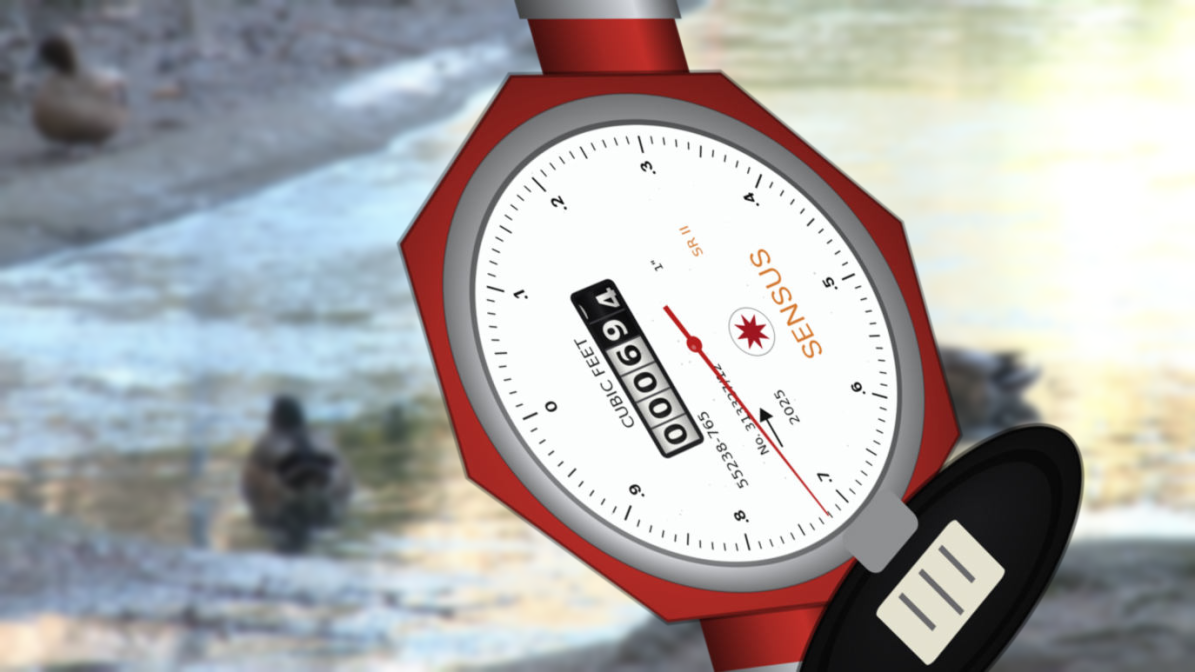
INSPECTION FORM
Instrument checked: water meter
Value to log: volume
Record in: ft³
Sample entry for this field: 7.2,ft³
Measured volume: 693.72,ft³
